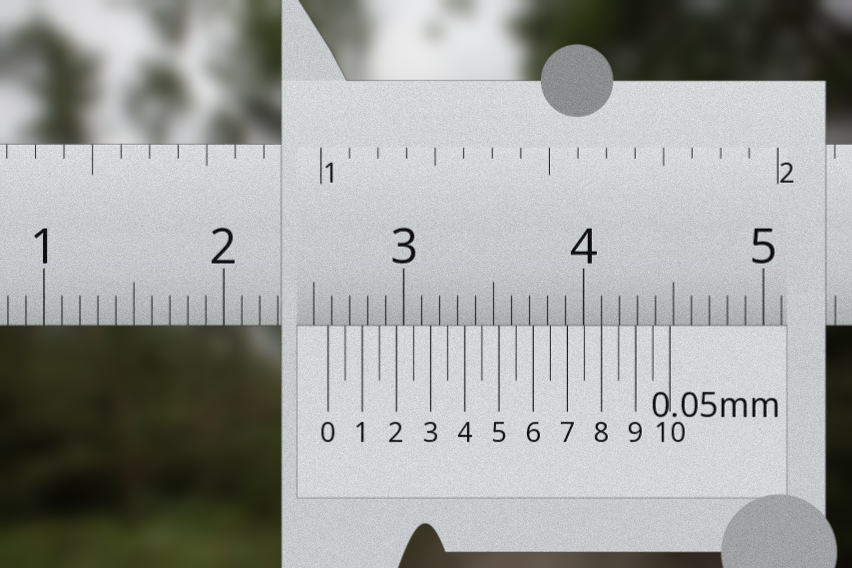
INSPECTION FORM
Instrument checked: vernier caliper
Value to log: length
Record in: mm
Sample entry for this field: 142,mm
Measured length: 25.8,mm
